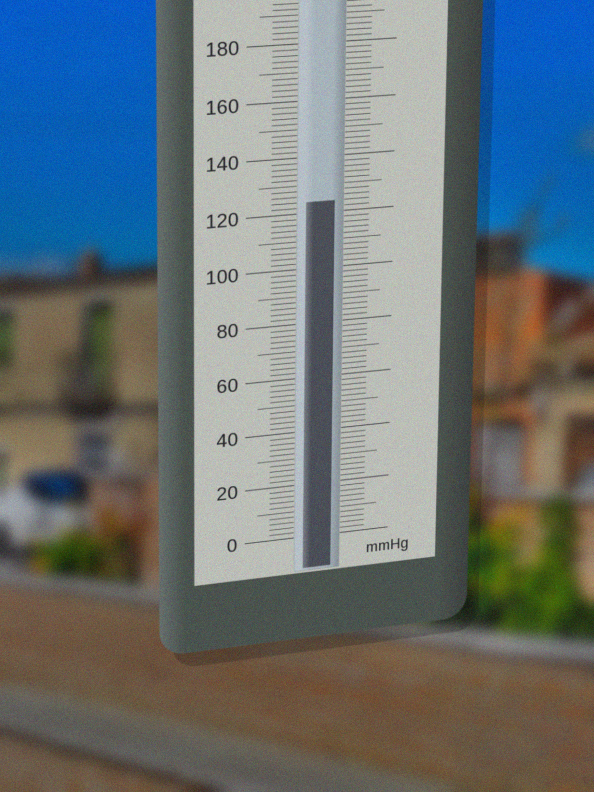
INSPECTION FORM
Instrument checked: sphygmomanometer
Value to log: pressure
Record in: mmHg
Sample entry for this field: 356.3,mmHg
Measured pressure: 124,mmHg
